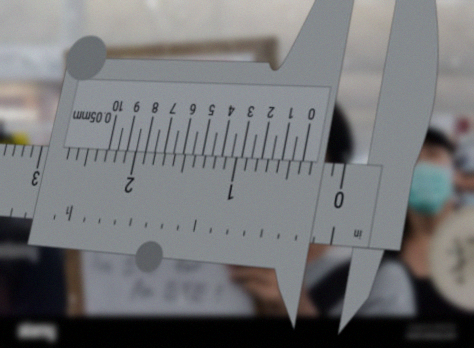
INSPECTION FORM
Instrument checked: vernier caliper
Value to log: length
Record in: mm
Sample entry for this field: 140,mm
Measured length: 3.8,mm
